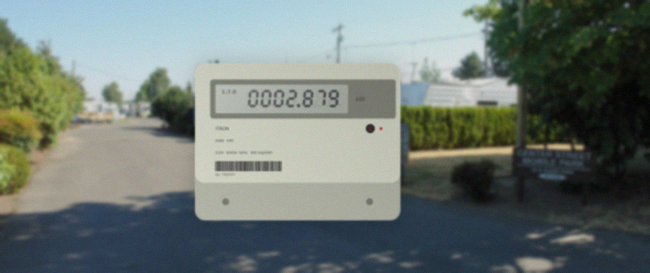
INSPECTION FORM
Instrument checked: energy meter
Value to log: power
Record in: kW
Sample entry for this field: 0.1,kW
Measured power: 2.879,kW
